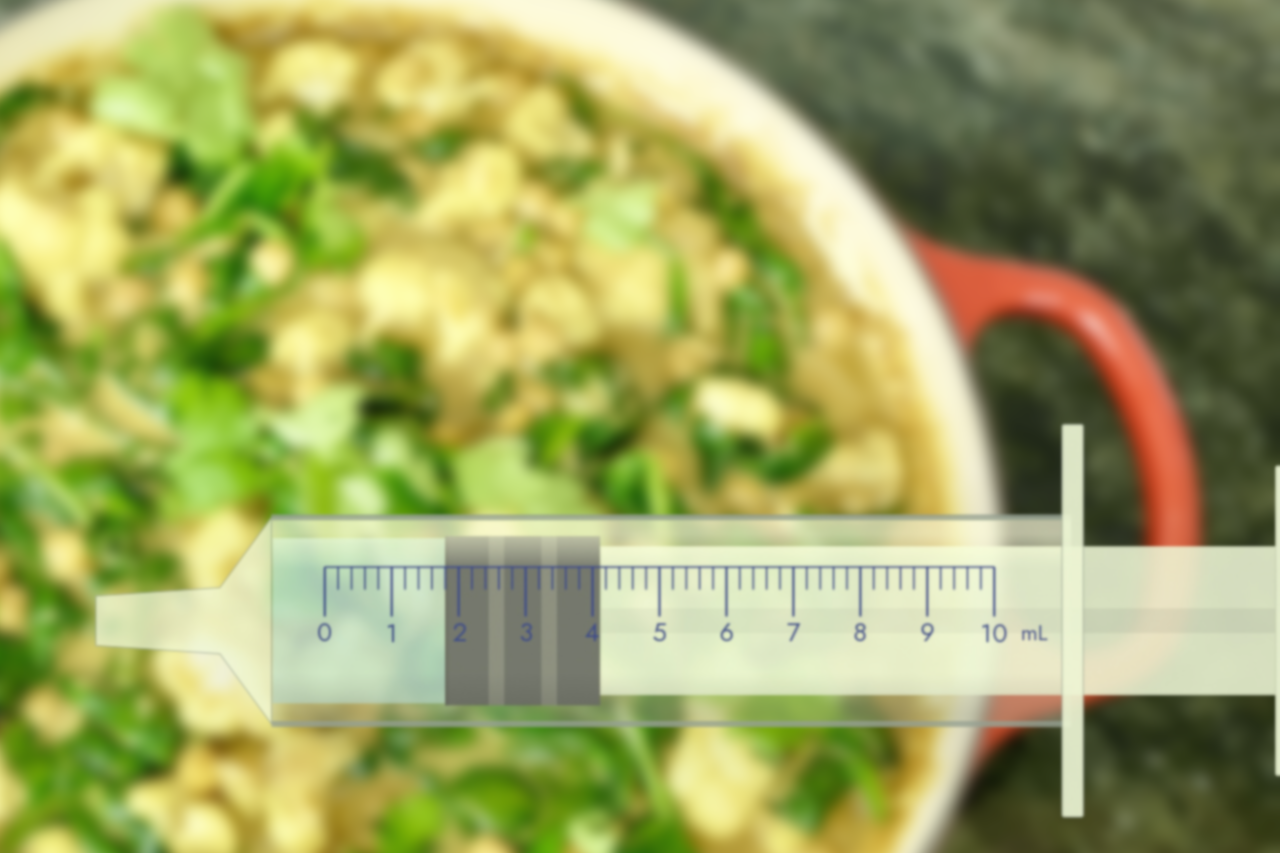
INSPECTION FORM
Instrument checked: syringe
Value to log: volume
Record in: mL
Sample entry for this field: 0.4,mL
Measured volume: 1.8,mL
